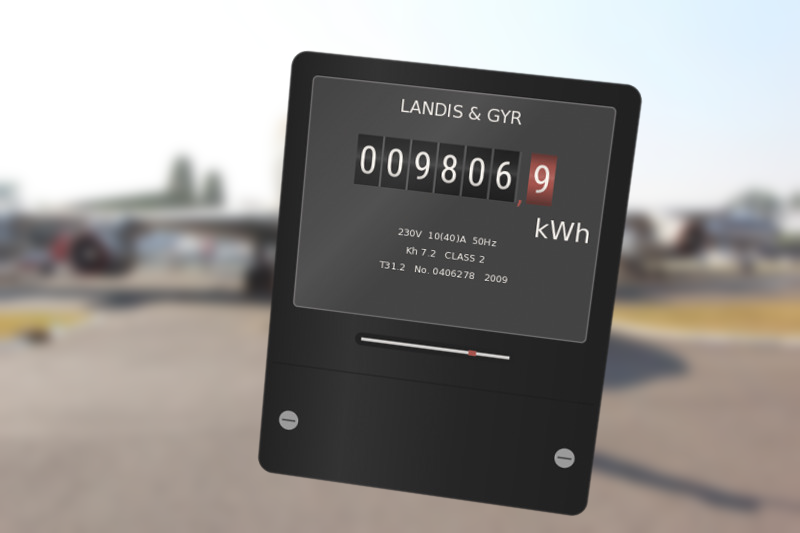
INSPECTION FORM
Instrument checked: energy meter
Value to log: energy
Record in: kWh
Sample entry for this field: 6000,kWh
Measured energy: 9806.9,kWh
